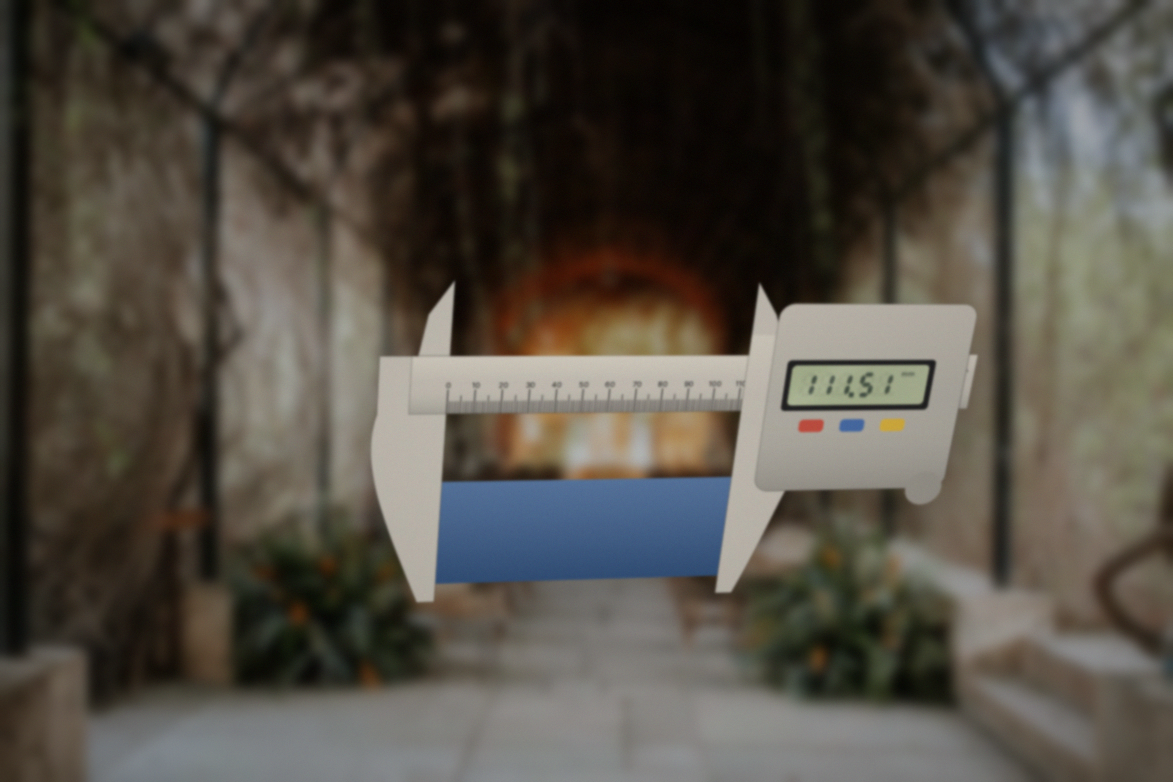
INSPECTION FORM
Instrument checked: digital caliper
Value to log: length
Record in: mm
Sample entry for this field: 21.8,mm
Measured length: 111.51,mm
